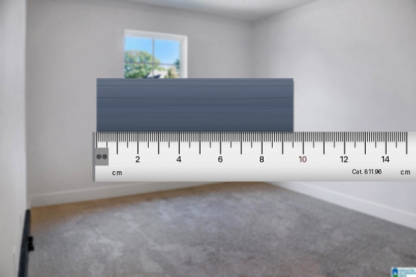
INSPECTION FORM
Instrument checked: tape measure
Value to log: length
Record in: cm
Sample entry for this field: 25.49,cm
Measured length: 9.5,cm
